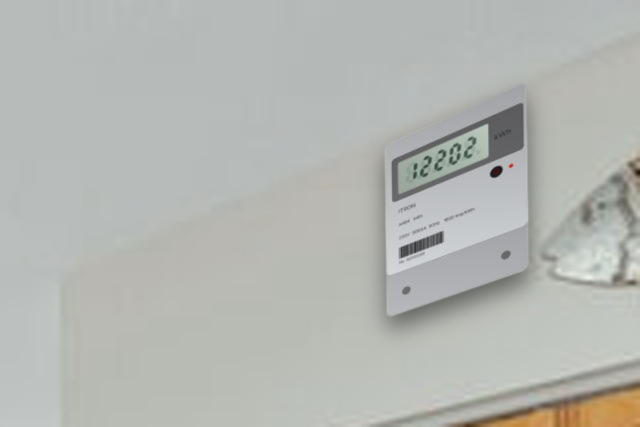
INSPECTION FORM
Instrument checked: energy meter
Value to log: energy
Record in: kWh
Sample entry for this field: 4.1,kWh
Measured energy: 12202,kWh
